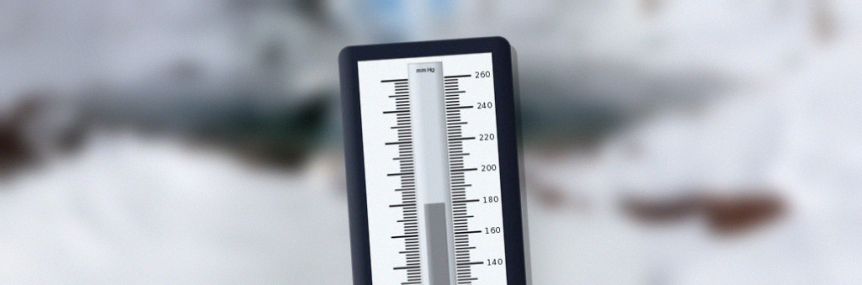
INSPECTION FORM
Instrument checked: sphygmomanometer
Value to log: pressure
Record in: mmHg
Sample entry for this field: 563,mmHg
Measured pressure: 180,mmHg
